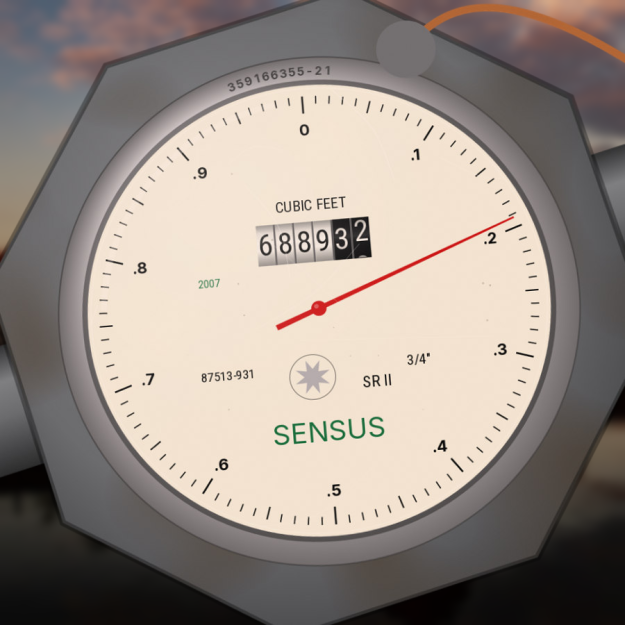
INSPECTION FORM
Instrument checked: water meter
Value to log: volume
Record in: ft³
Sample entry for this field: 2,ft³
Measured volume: 688932.19,ft³
